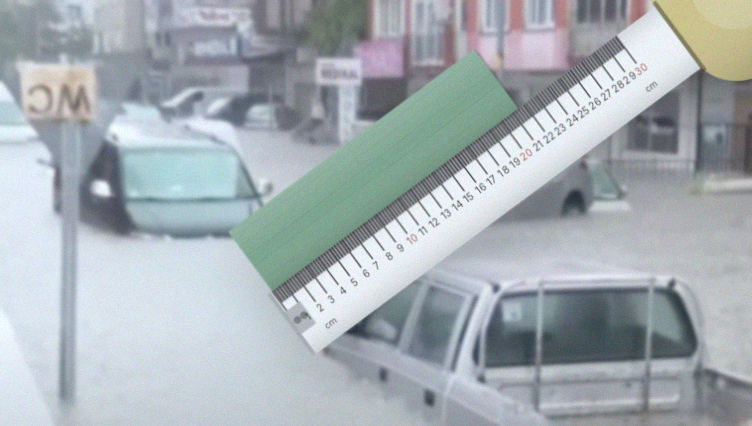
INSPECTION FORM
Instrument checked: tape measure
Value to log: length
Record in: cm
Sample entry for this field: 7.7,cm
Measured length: 21.5,cm
